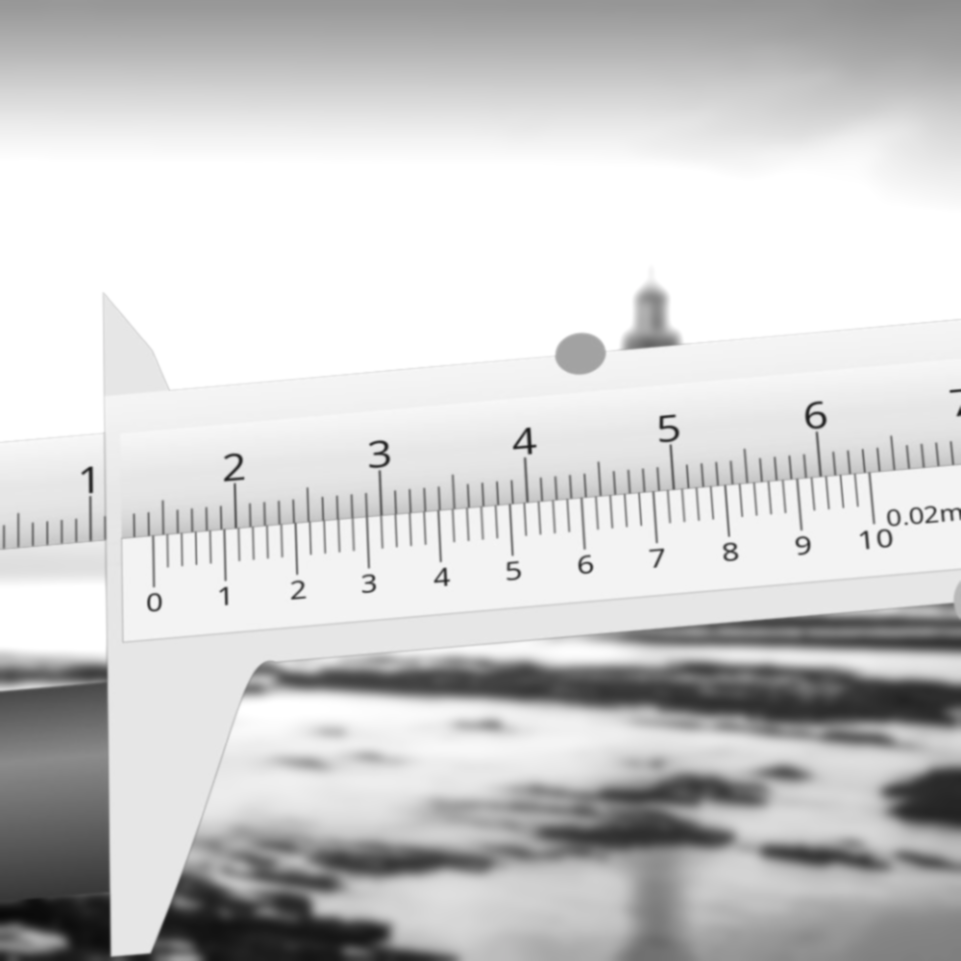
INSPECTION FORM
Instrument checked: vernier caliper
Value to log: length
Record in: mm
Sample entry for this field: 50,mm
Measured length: 14.3,mm
